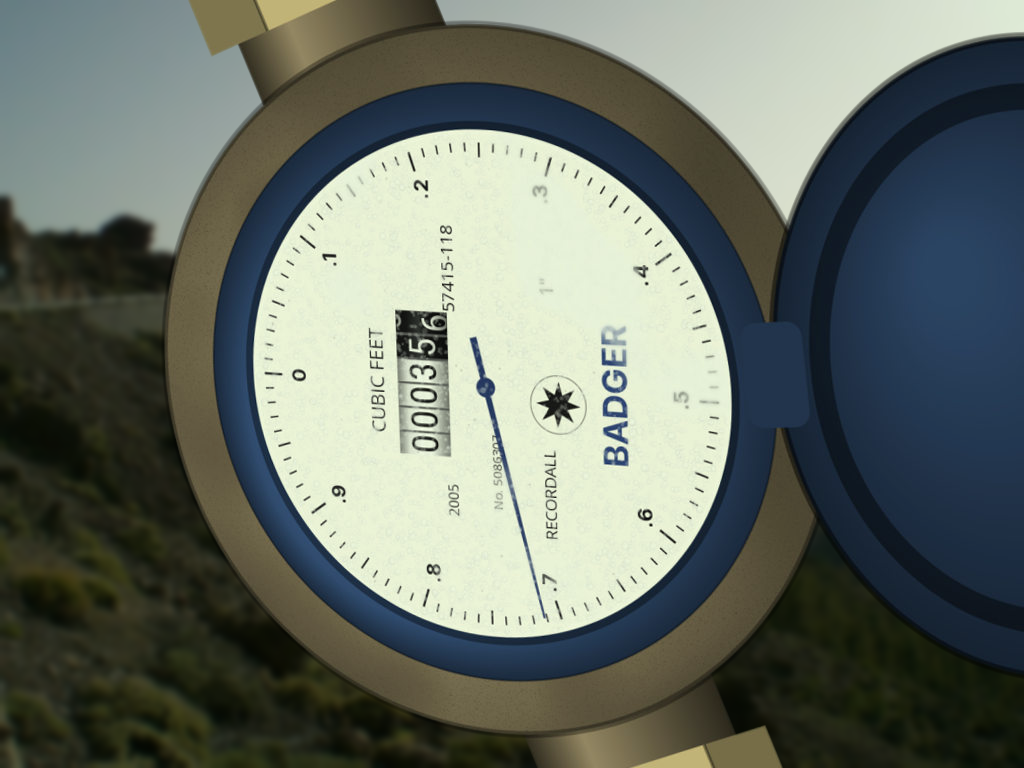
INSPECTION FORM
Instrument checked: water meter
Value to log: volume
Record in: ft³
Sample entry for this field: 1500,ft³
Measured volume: 355.71,ft³
